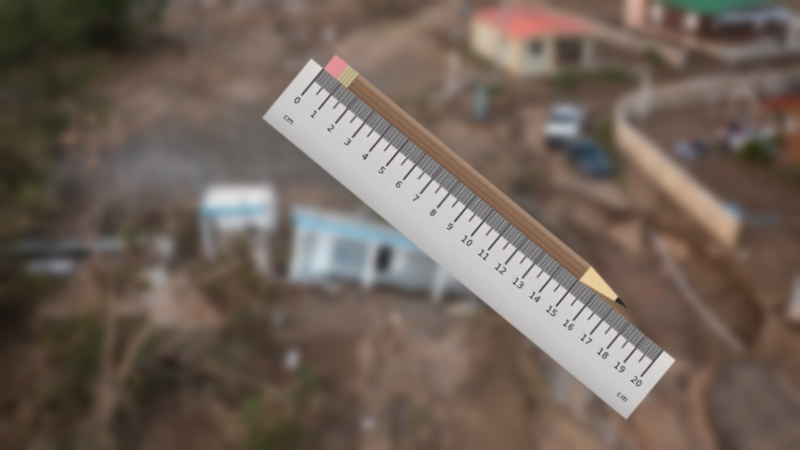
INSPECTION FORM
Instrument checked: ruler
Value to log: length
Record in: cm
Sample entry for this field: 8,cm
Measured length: 17.5,cm
